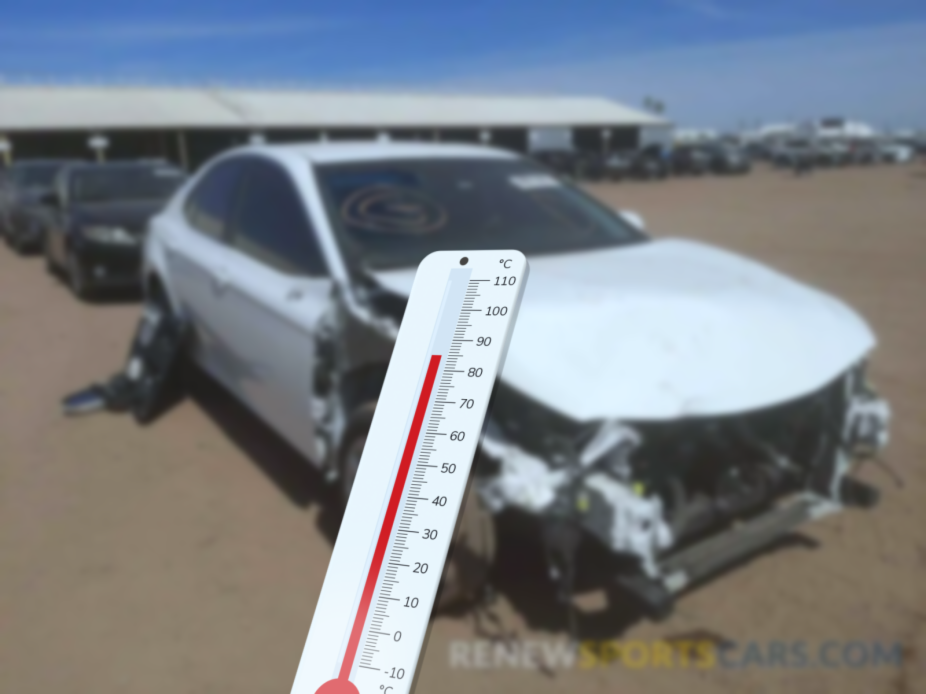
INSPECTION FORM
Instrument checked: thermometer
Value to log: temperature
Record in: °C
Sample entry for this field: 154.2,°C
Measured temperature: 85,°C
